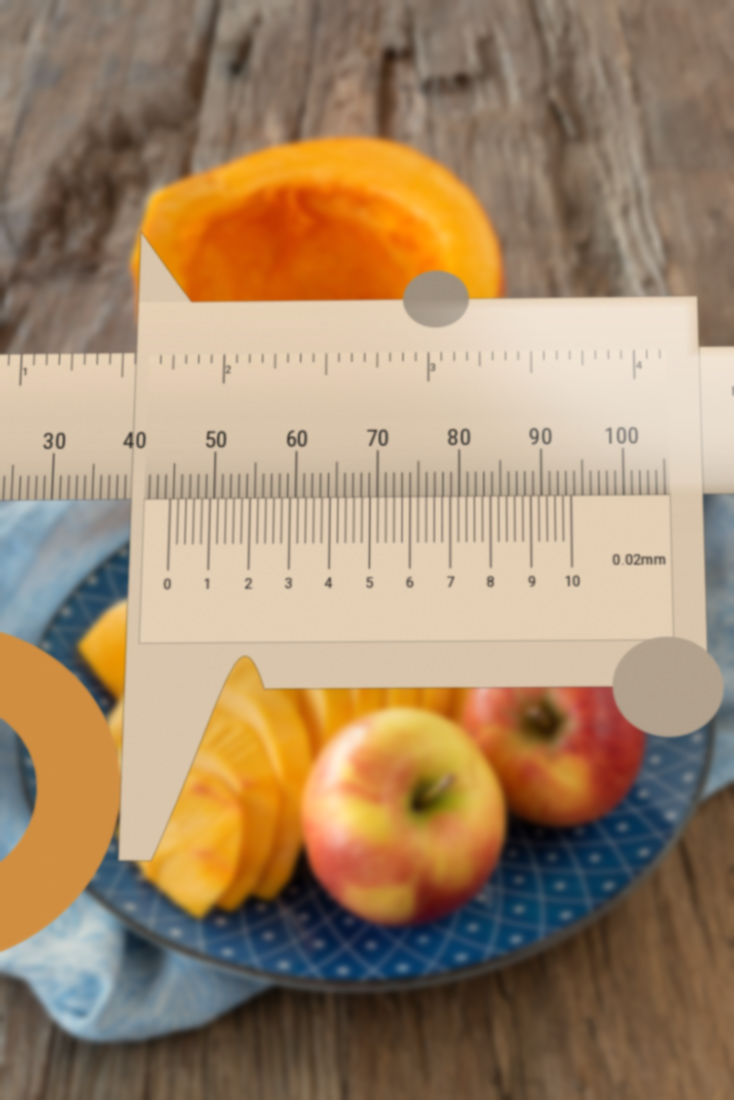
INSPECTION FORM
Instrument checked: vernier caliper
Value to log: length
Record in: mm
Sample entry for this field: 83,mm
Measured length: 44.6,mm
